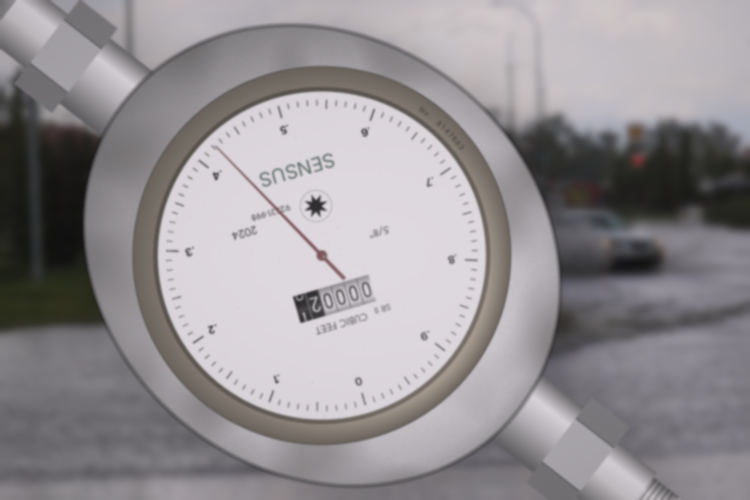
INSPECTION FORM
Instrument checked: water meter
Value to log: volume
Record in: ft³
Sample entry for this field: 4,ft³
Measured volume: 21.42,ft³
